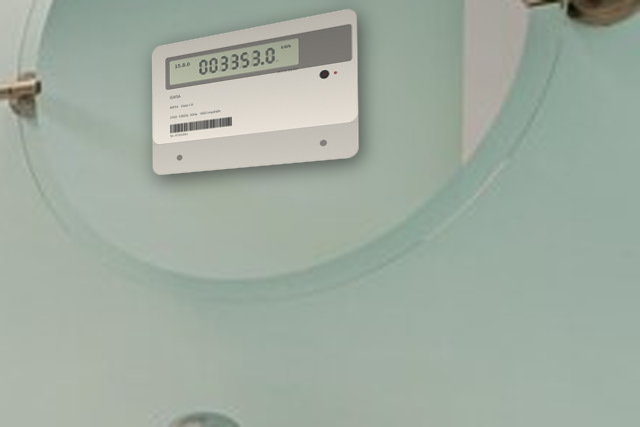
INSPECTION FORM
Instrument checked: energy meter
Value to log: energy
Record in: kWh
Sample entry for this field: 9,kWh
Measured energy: 3353.0,kWh
